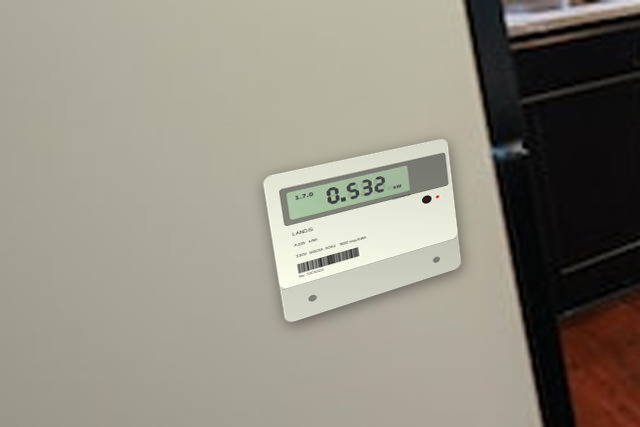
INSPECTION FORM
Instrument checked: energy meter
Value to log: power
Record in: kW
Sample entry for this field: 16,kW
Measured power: 0.532,kW
